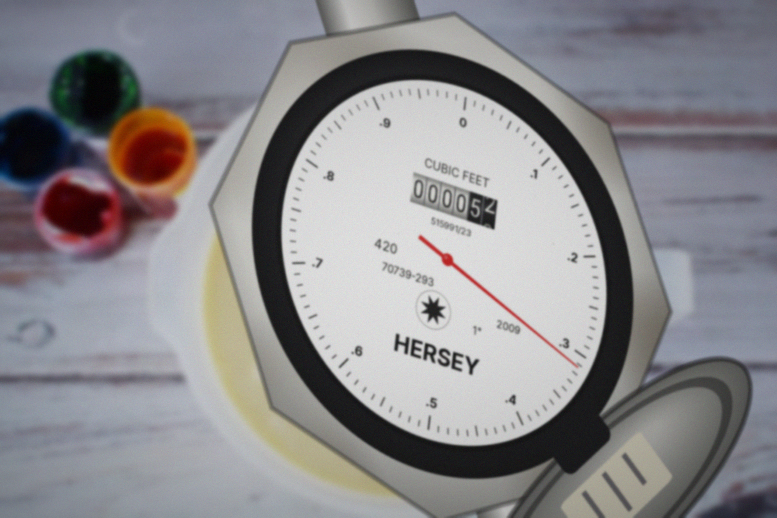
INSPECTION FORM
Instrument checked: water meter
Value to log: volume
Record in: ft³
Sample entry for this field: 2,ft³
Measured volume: 52.31,ft³
